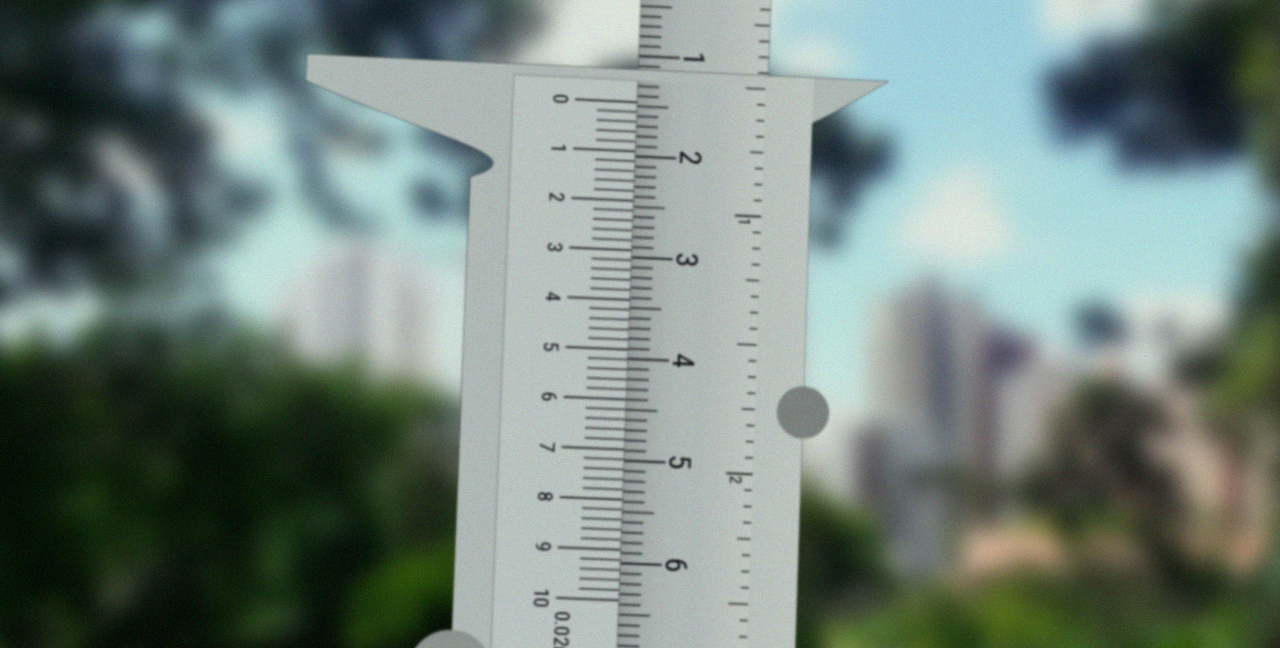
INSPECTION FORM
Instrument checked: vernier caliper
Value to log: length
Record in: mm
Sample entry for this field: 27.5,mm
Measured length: 14.6,mm
